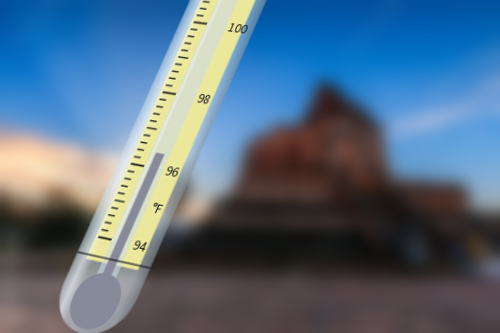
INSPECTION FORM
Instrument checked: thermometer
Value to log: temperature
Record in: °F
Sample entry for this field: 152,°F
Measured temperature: 96.4,°F
